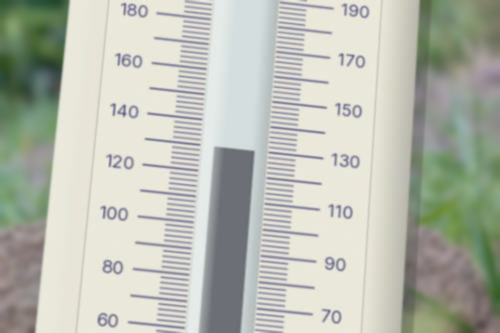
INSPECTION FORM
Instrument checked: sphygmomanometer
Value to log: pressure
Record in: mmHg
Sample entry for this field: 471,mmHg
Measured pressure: 130,mmHg
